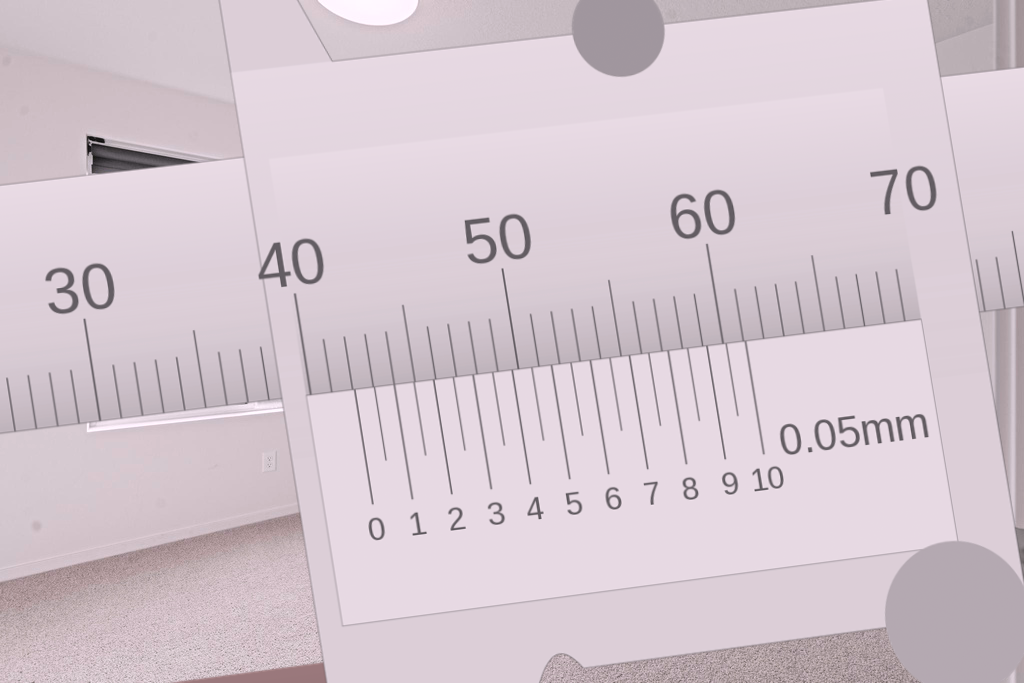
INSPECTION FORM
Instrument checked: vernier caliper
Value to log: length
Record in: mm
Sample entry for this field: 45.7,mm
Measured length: 42.1,mm
